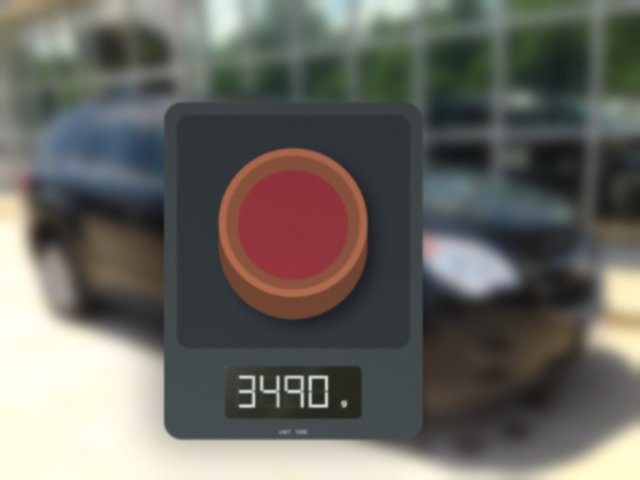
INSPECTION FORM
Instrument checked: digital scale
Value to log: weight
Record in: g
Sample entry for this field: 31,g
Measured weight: 3490,g
